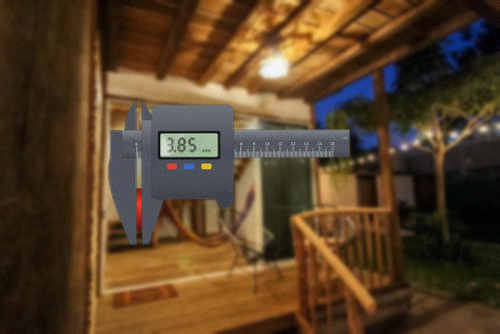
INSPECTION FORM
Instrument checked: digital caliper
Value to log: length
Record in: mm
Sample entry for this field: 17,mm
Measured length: 3.85,mm
